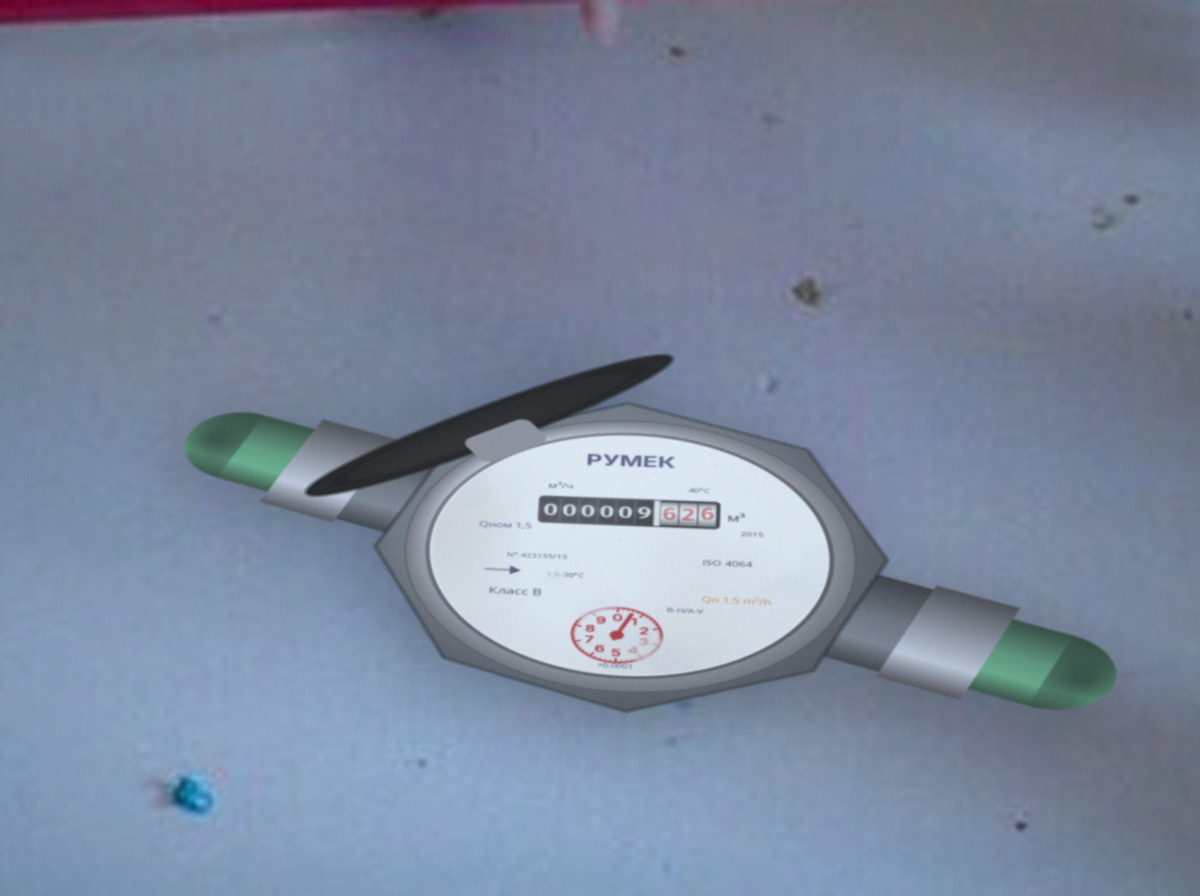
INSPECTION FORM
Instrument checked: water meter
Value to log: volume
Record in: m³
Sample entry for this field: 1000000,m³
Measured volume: 9.6260,m³
